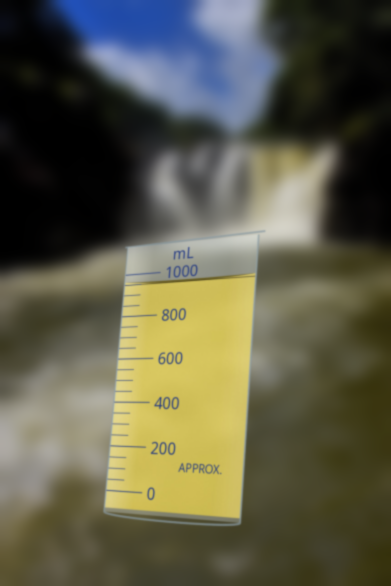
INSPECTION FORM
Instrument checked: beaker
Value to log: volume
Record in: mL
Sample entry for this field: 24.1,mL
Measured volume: 950,mL
